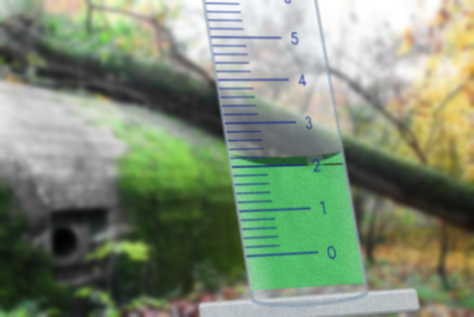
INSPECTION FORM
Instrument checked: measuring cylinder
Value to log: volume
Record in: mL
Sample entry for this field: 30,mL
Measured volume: 2,mL
